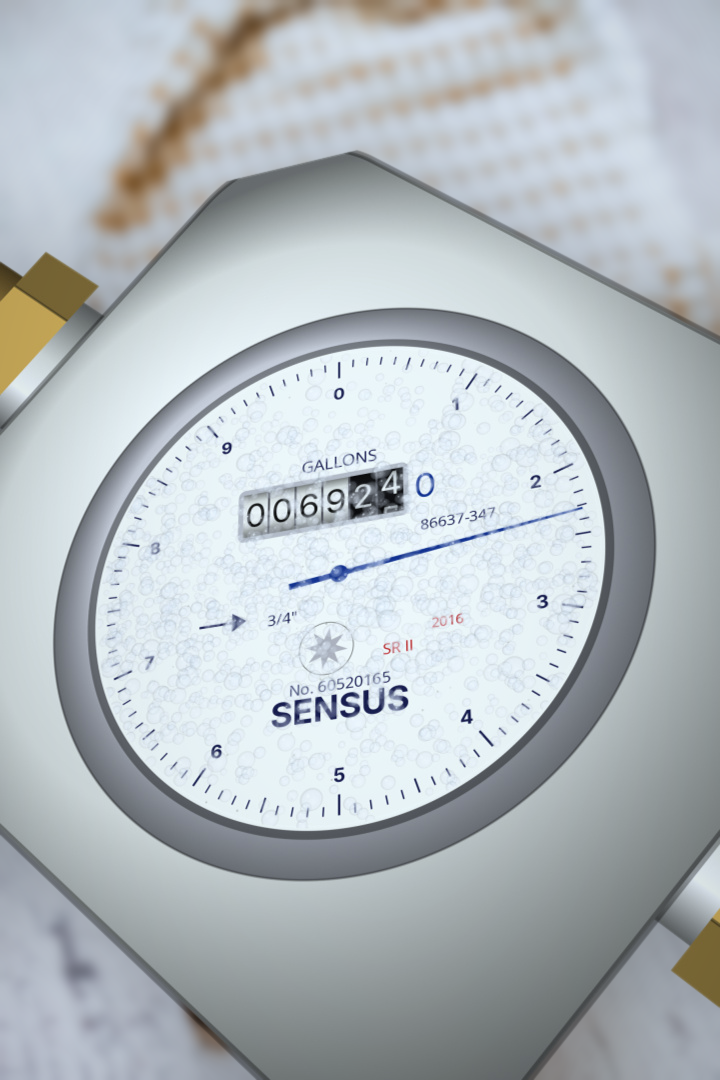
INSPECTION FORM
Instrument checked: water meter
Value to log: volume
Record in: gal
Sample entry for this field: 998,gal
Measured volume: 69242.3,gal
